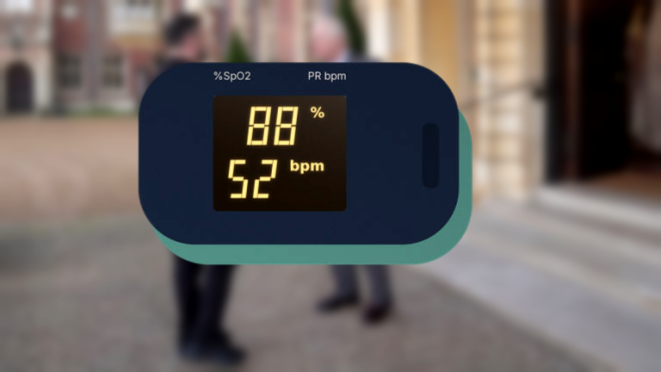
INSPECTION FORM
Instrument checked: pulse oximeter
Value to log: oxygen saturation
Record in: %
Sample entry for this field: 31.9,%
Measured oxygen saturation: 88,%
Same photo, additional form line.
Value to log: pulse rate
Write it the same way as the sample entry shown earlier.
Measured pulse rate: 52,bpm
